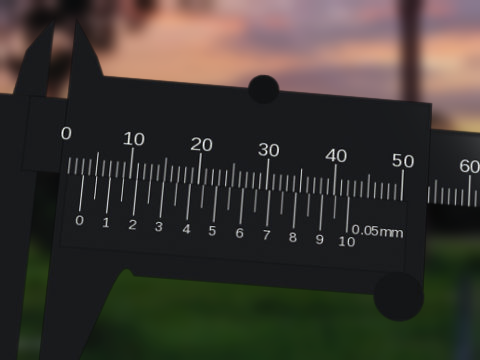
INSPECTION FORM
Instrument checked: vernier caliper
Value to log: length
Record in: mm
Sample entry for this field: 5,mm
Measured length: 3.2,mm
